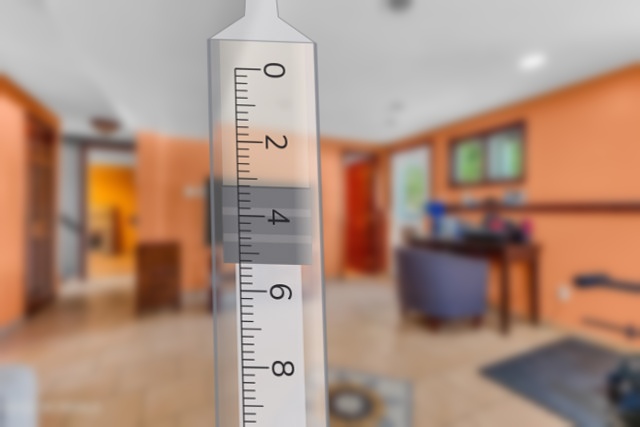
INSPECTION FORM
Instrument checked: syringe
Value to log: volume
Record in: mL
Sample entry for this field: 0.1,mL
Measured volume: 3.2,mL
